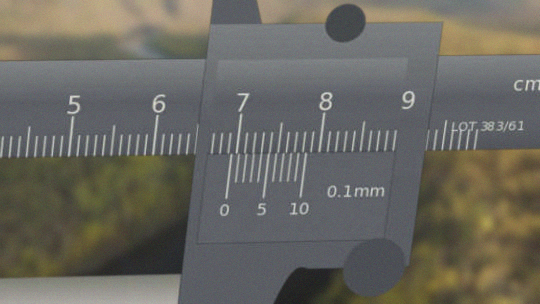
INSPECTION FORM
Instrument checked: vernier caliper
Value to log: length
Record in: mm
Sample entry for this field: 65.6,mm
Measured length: 69.4,mm
